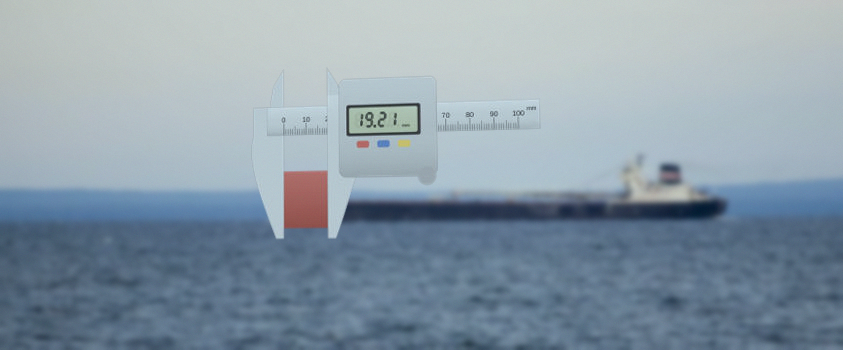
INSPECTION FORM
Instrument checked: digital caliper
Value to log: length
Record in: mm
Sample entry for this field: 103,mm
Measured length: 19.21,mm
